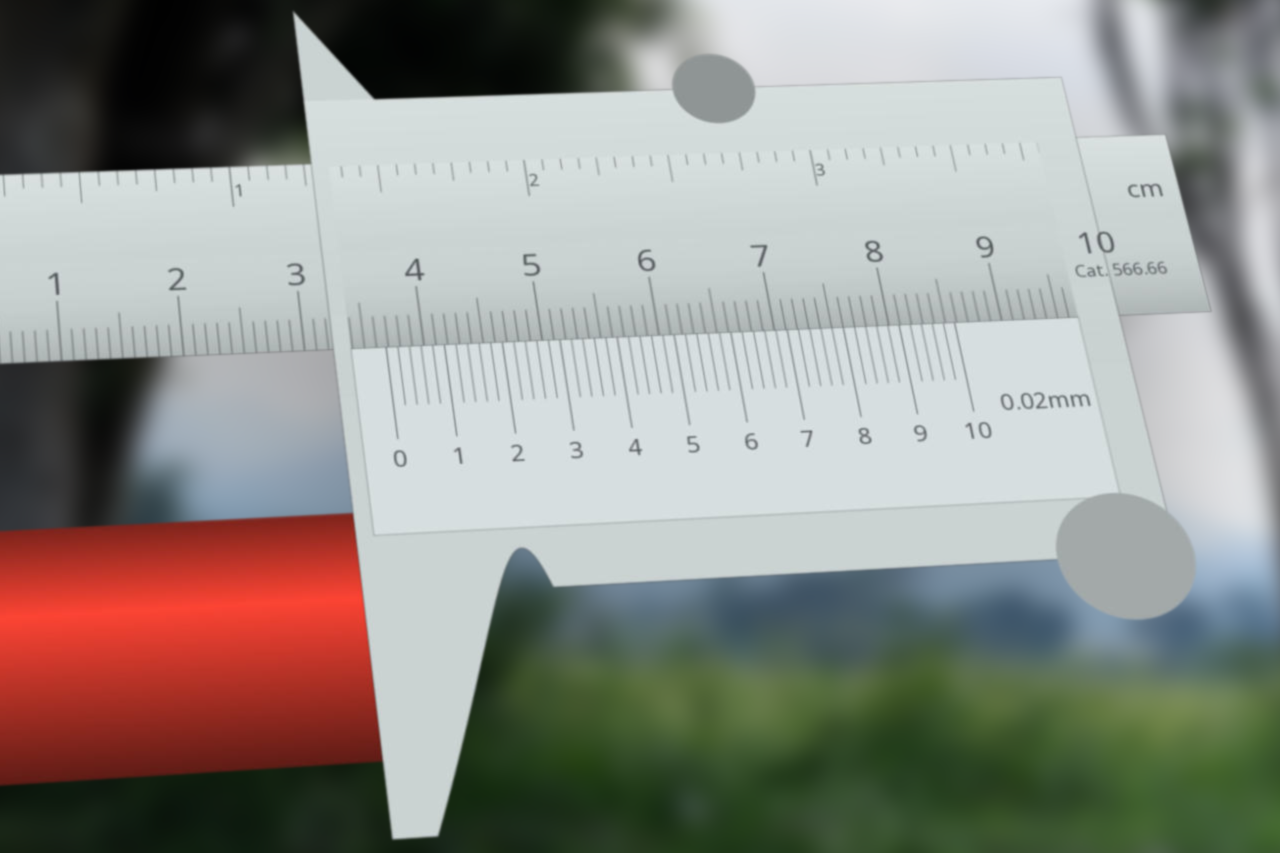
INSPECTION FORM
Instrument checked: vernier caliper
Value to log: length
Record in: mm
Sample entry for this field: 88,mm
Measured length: 36.8,mm
